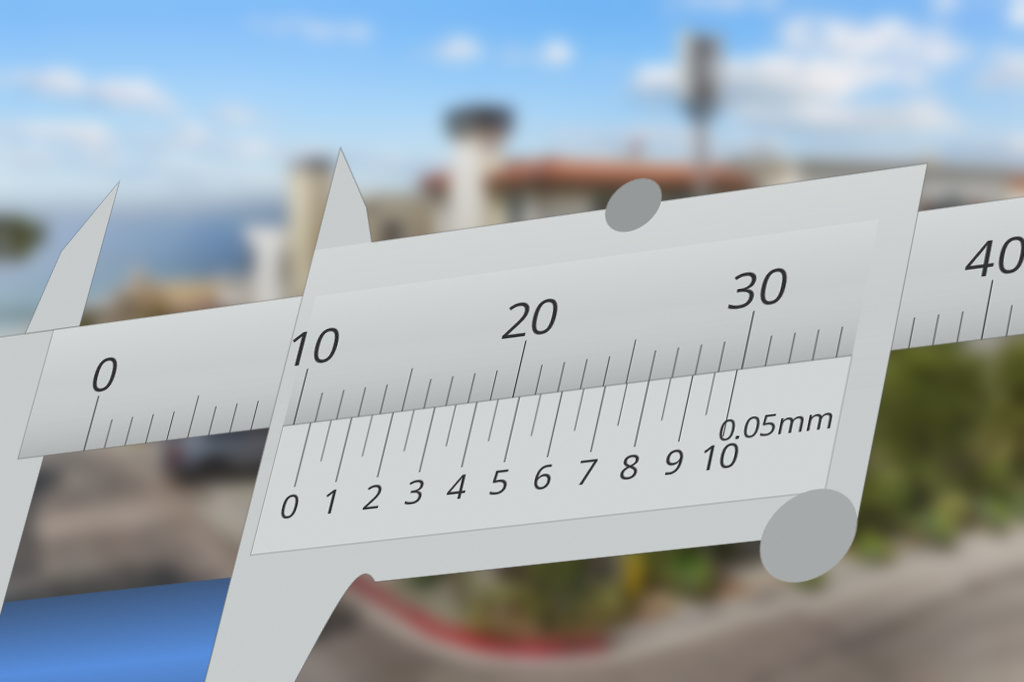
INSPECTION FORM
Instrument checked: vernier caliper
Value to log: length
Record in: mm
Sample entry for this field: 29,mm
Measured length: 10.8,mm
